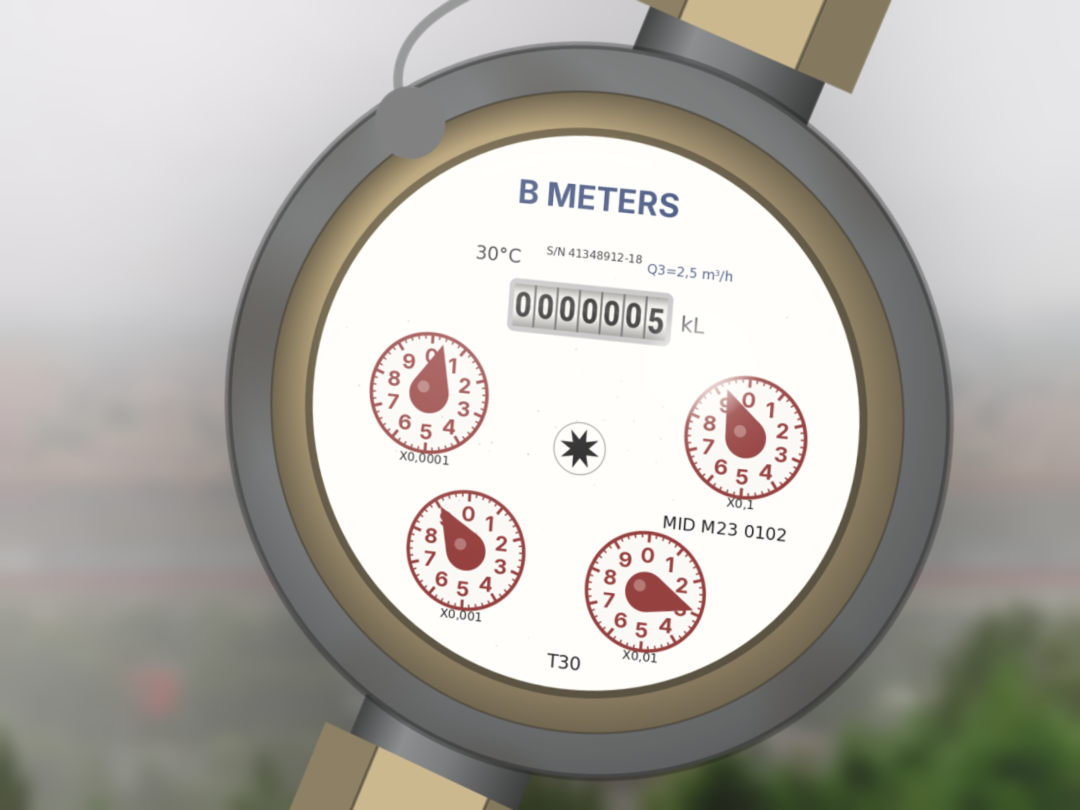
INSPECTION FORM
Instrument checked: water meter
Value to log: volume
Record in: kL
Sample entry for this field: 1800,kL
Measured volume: 4.9290,kL
